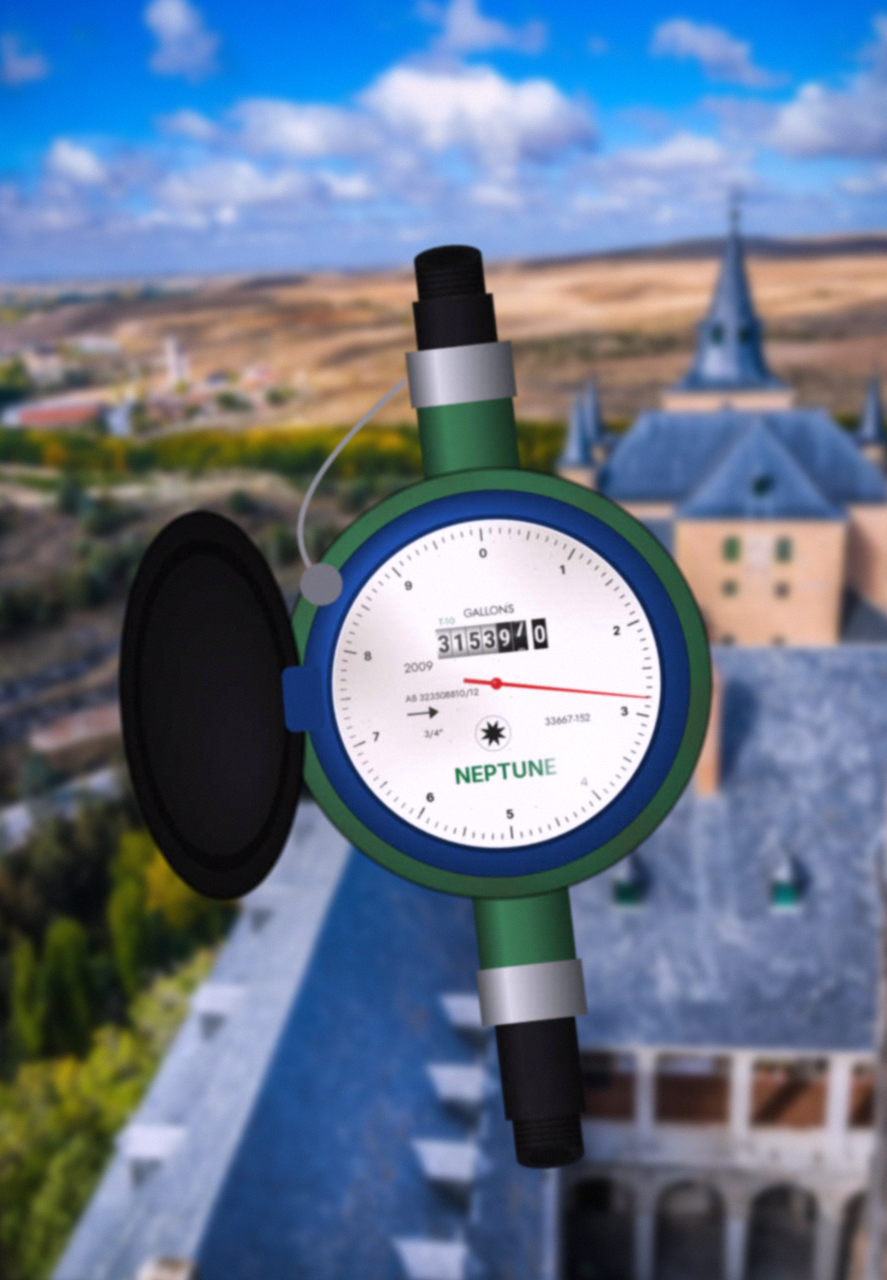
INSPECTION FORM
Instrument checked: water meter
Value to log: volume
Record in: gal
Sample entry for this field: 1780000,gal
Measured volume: 3153972.8,gal
